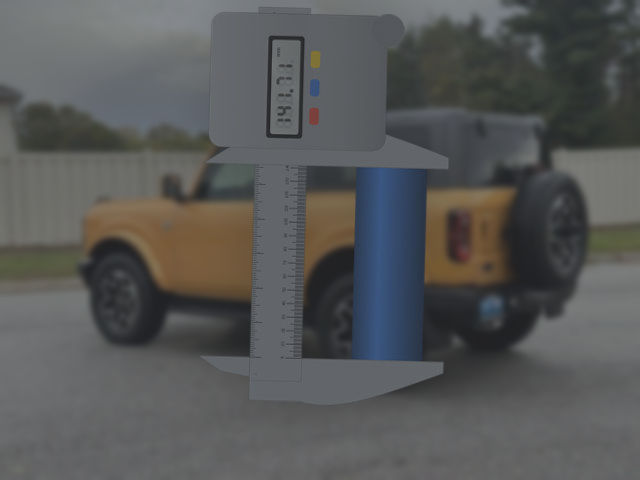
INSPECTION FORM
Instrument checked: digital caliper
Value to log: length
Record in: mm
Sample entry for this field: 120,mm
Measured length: 141.71,mm
